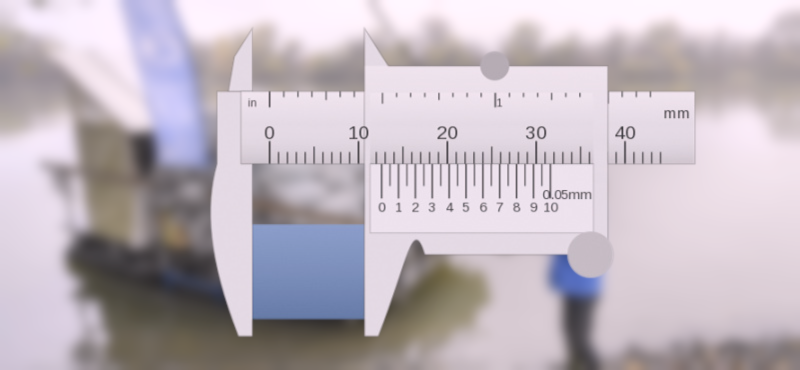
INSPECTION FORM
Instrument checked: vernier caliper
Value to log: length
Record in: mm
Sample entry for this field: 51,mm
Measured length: 12.6,mm
